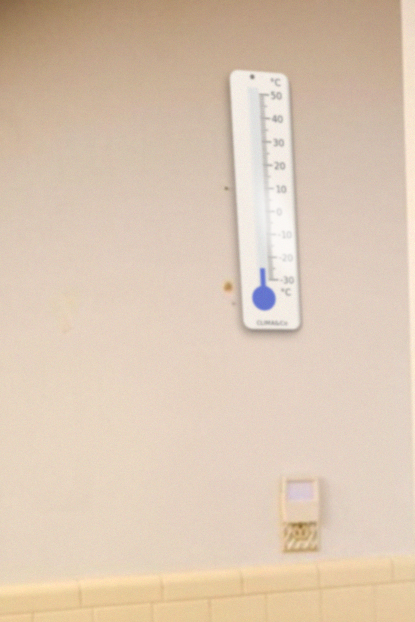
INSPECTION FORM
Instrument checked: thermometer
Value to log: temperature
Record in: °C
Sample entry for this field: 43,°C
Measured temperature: -25,°C
